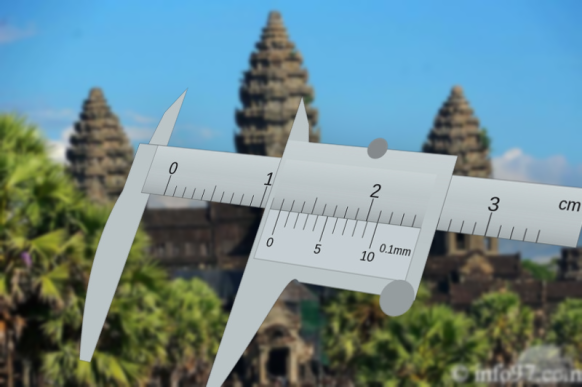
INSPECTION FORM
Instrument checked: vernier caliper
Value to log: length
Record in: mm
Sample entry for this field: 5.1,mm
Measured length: 12.0,mm
